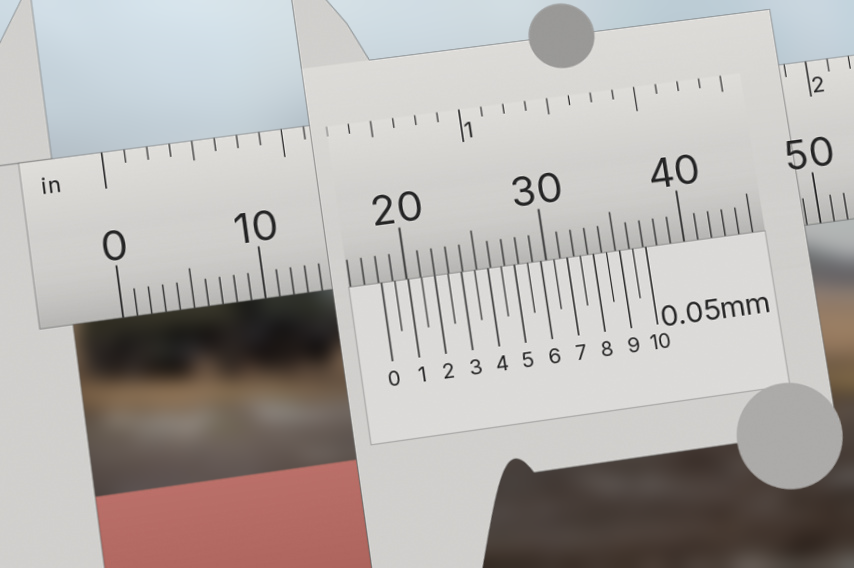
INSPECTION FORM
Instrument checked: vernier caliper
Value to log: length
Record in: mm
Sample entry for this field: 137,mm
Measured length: 18.2,mm
